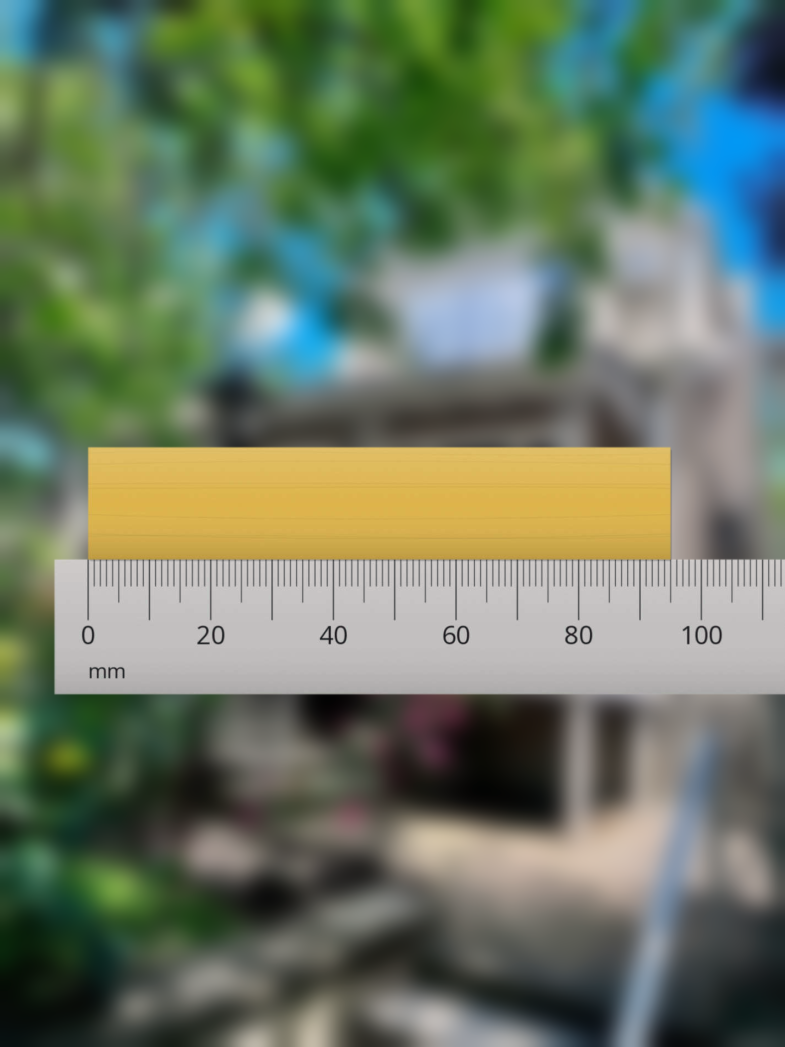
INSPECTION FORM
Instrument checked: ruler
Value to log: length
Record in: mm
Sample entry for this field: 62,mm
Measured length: 95,mm
